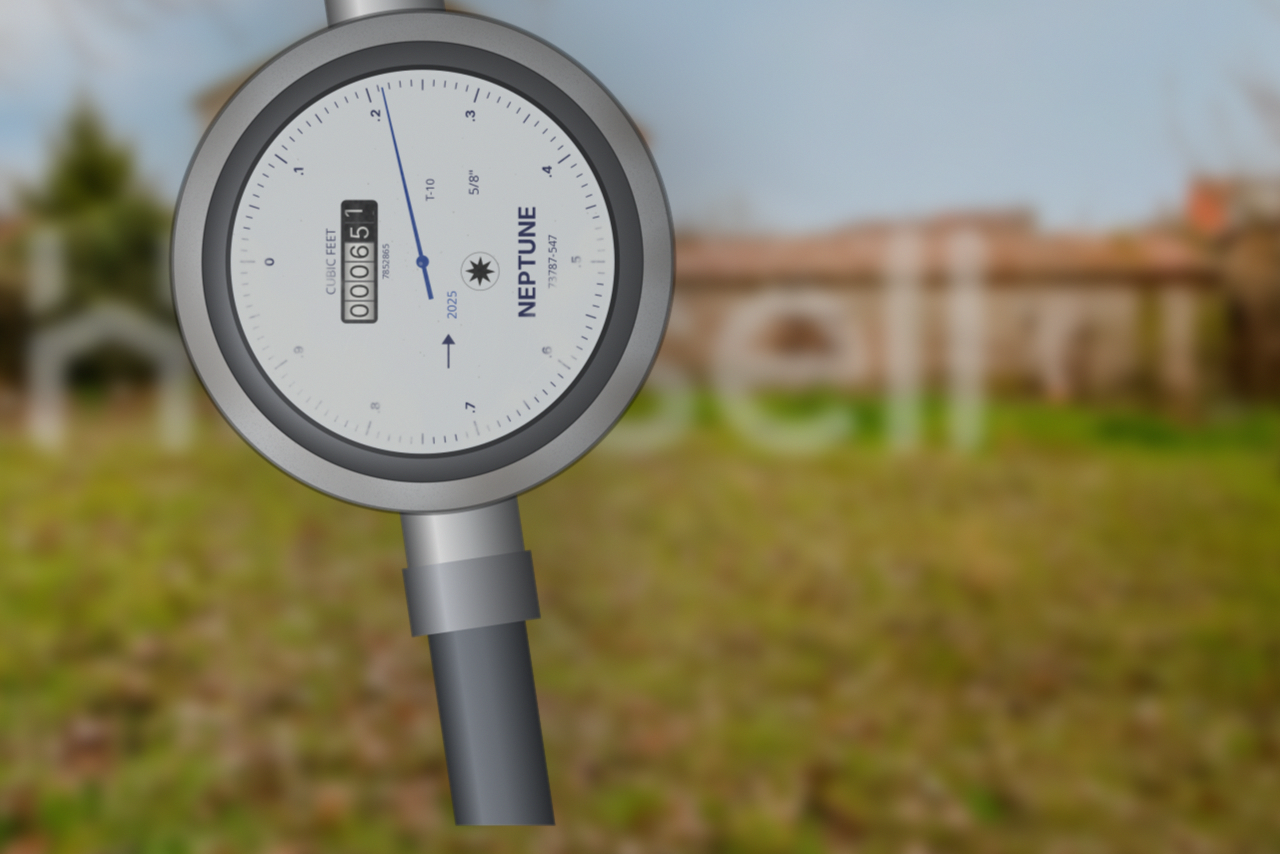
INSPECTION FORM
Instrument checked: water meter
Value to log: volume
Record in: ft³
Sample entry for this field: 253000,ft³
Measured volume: 651.21,ft³
